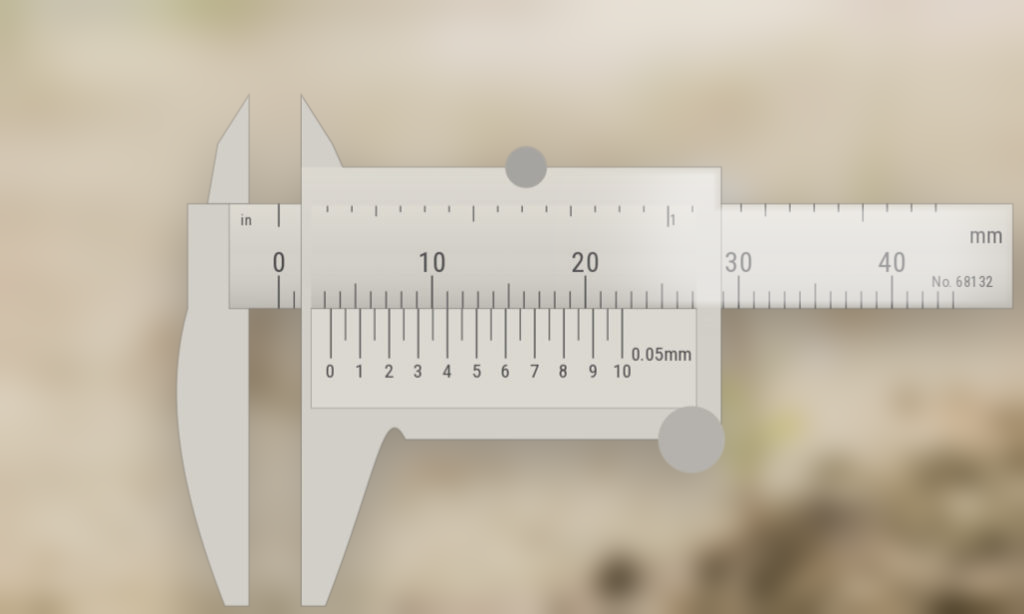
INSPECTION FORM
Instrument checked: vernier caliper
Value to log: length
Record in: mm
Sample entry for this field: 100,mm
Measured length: 3.4,mm
